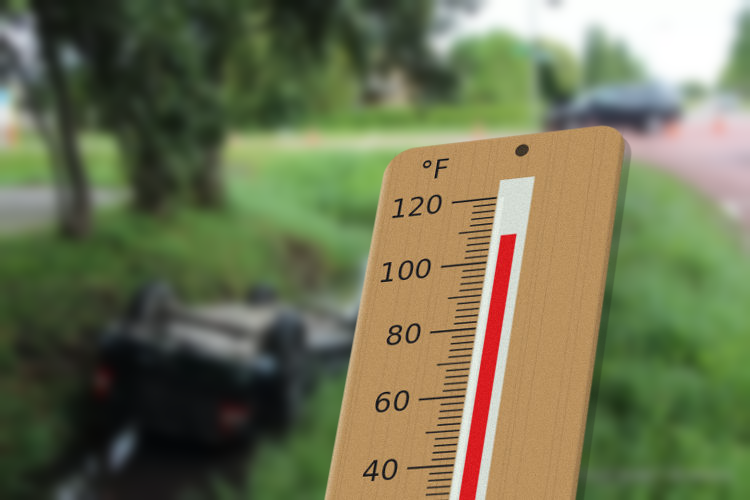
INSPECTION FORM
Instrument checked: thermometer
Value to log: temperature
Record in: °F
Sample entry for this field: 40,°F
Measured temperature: 108,°F
